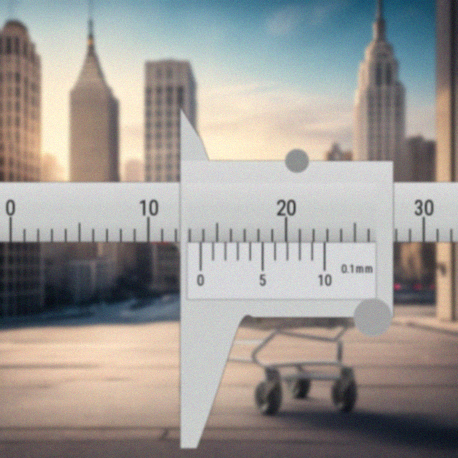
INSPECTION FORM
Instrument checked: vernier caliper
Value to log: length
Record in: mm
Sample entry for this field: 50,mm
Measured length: 13.8,mm
